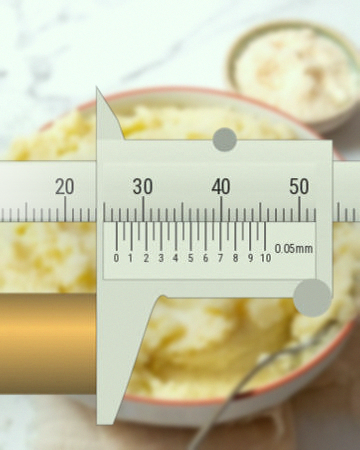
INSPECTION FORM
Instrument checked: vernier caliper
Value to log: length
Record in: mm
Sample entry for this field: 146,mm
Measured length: 26.6,mm
